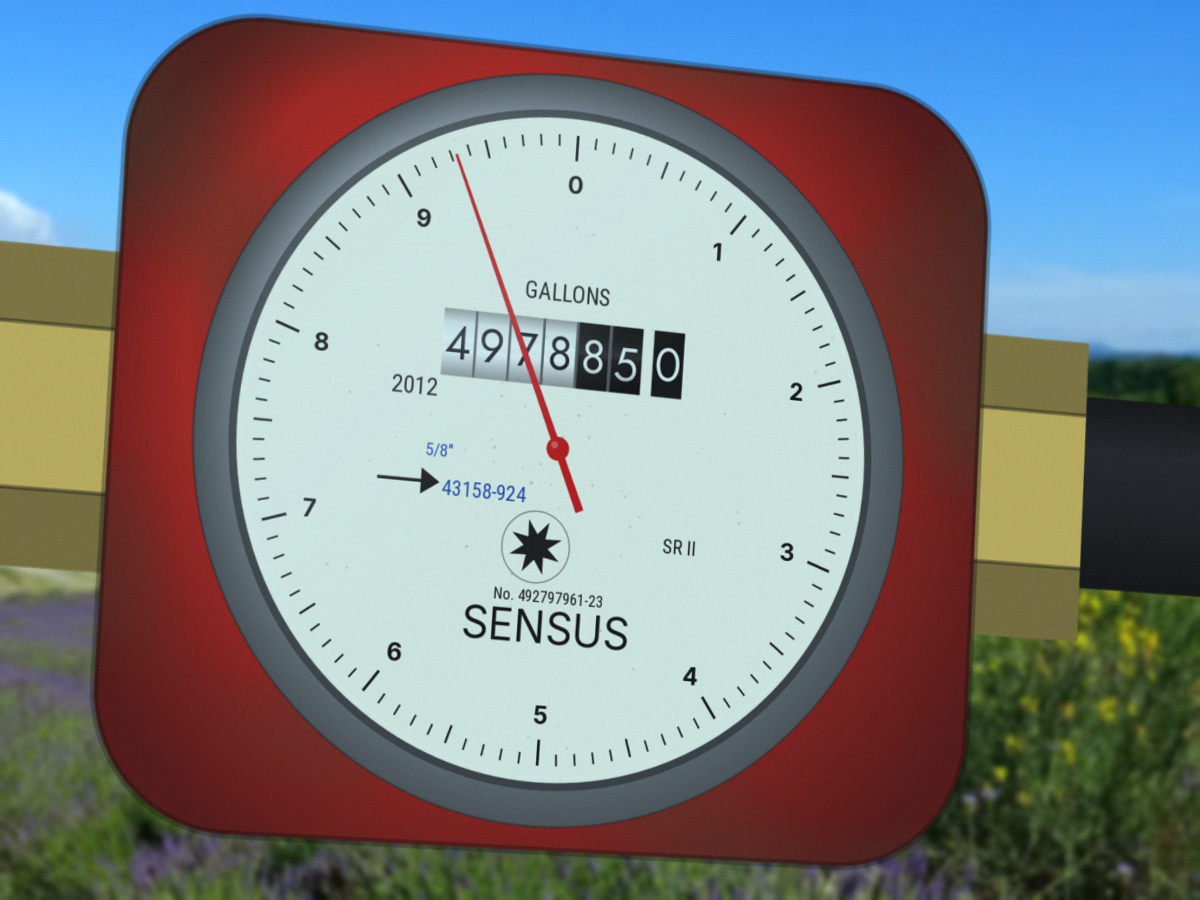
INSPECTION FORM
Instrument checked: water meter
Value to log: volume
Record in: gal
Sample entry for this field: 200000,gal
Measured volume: 4978849.3,gal
